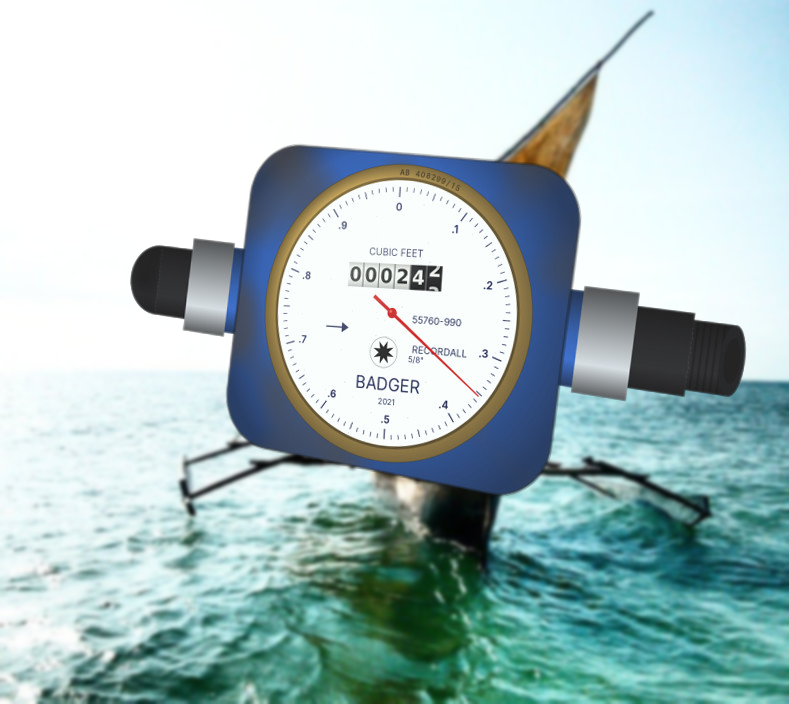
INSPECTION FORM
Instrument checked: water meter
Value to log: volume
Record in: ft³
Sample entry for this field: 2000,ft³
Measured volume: 242.35,ft³
